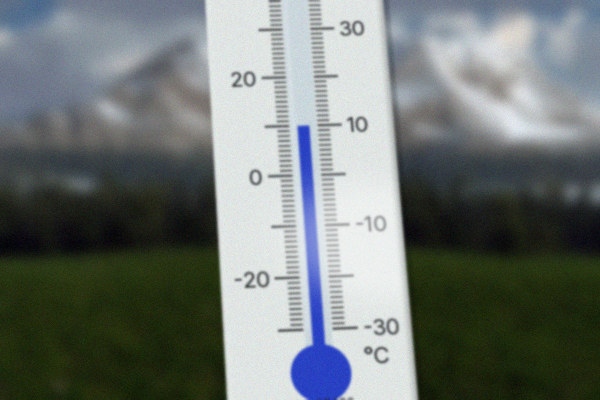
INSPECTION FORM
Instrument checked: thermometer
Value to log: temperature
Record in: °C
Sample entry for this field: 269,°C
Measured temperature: 10,°C
